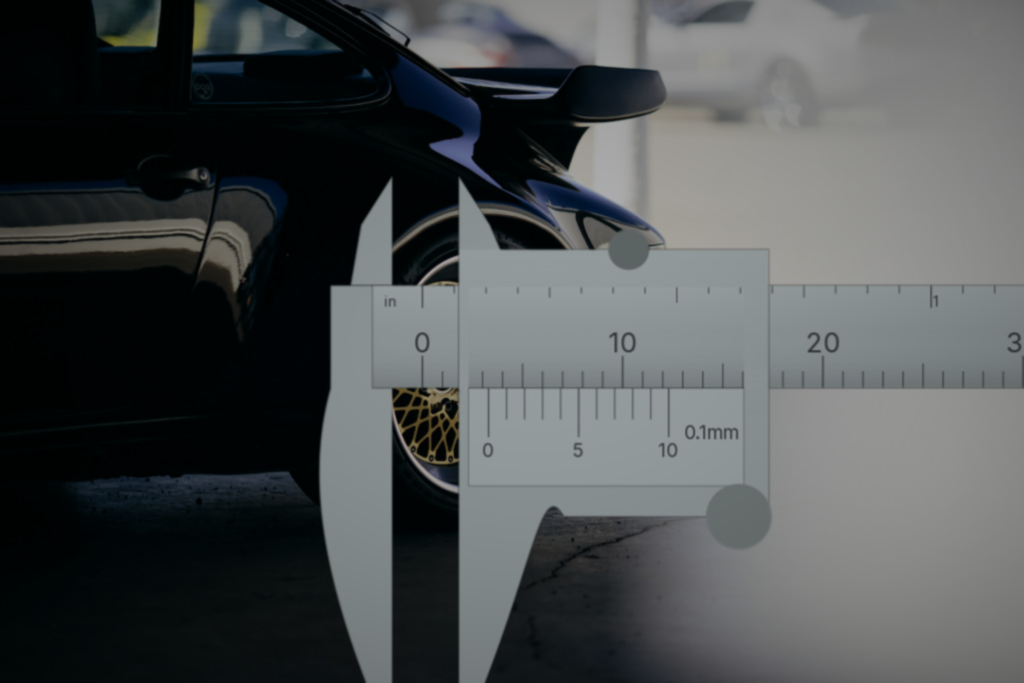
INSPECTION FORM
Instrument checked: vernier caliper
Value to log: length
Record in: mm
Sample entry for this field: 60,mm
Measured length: 3.3,mm
